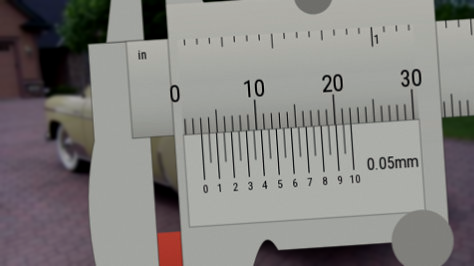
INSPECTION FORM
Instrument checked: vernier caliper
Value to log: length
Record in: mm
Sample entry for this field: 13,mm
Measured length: 3.0,mm
